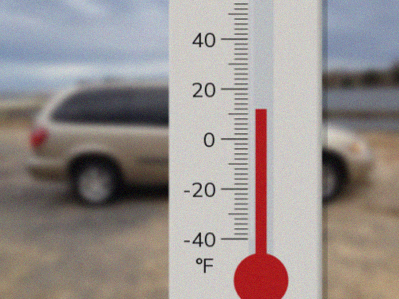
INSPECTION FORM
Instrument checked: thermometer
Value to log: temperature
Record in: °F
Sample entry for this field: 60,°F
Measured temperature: 12,°F
